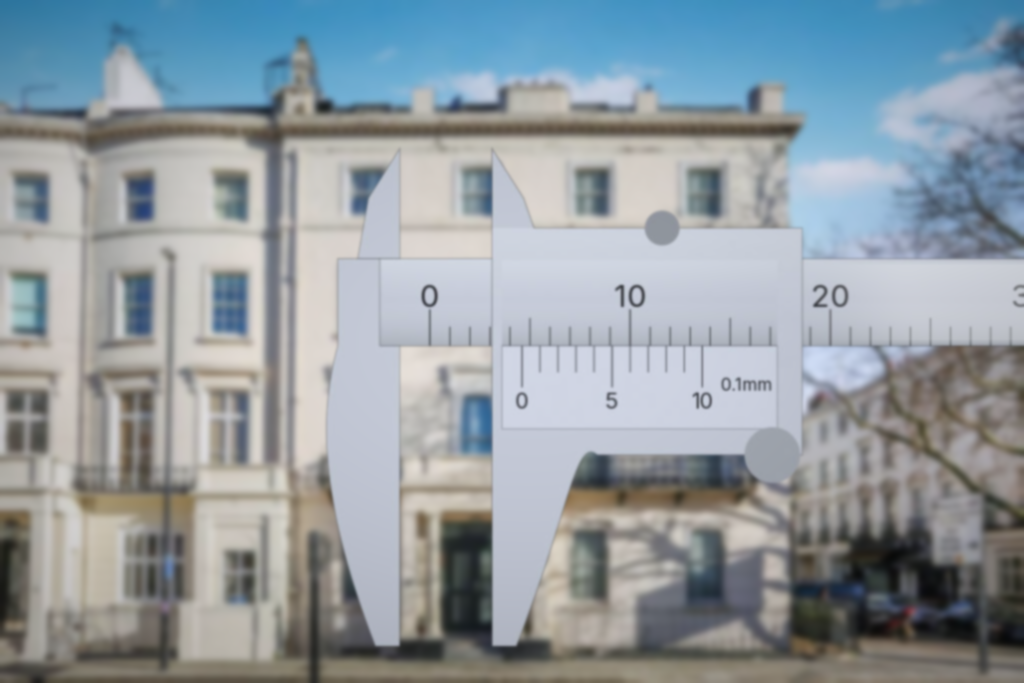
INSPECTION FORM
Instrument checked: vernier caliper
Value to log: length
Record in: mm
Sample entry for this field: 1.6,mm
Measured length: 4.6,mm
